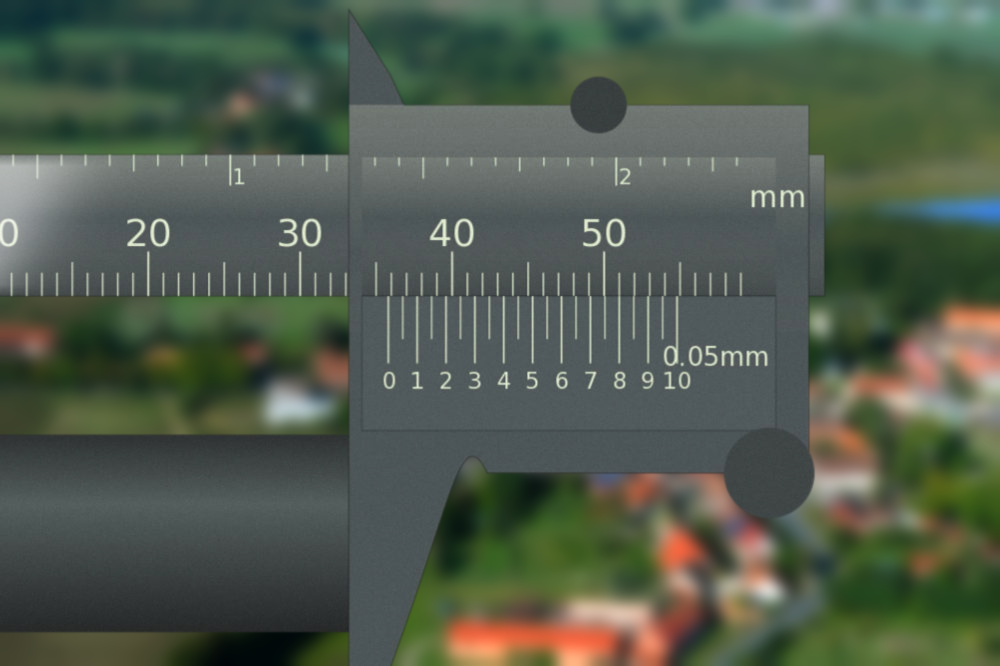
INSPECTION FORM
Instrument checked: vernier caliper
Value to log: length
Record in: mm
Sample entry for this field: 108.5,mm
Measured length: 35.8,mm
